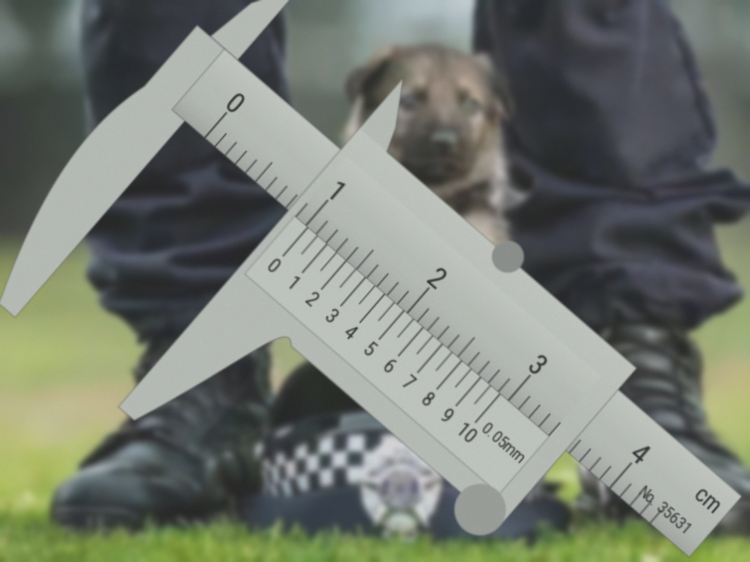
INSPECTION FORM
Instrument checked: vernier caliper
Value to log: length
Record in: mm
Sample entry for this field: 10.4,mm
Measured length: 10.2,mm
